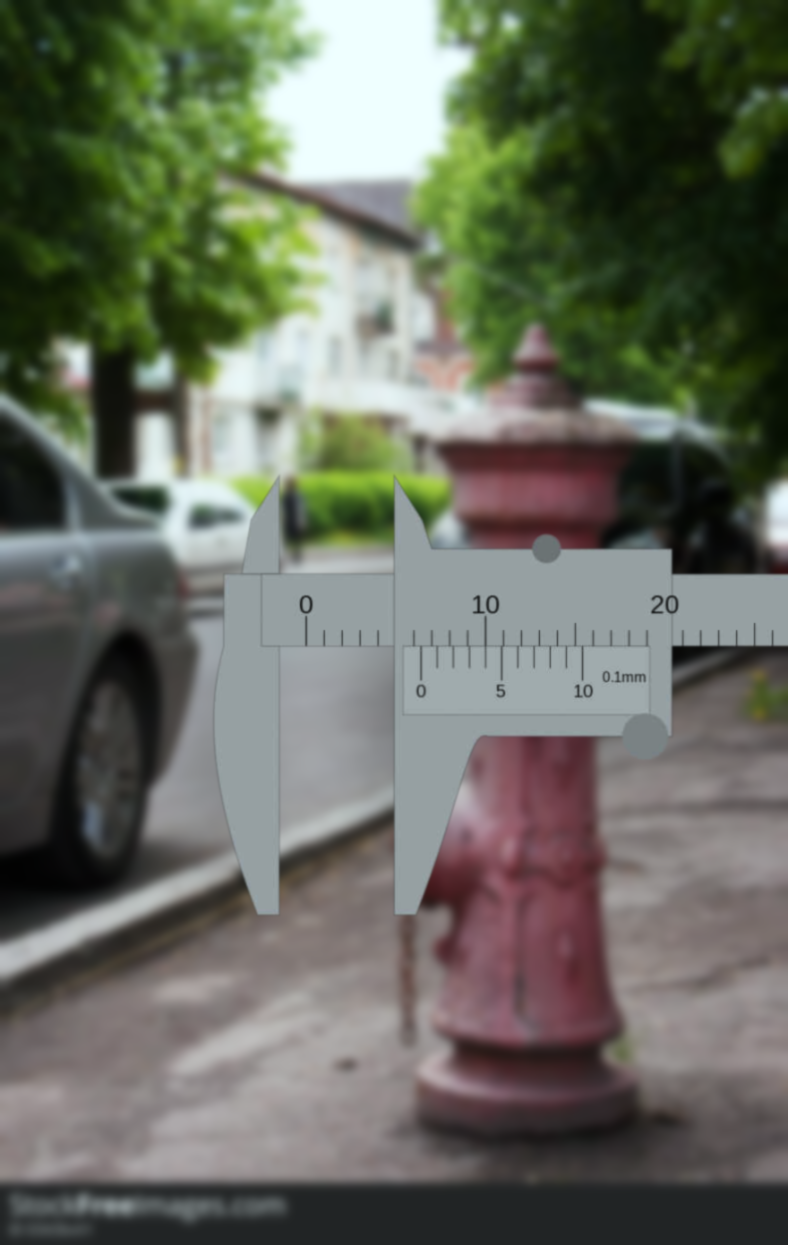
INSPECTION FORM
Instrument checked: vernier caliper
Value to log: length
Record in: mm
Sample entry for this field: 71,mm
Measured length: 6.4,mm
